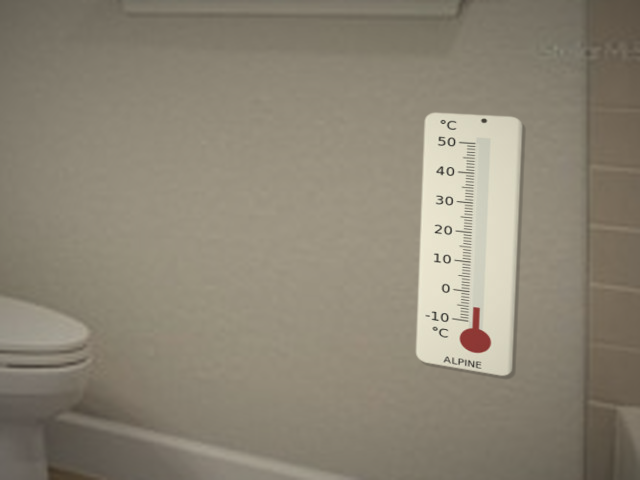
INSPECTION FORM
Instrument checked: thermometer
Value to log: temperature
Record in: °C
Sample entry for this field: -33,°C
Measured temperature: -5,°C
